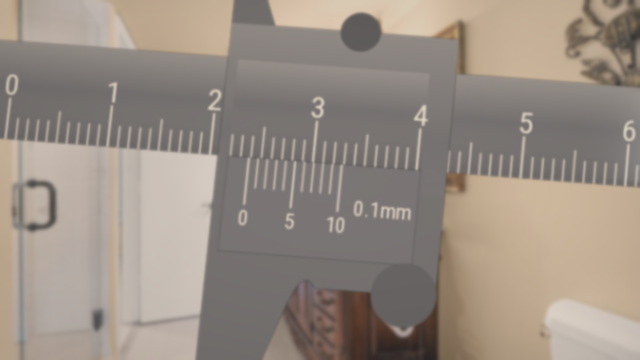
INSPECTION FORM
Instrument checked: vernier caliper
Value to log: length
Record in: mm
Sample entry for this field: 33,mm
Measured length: 23.8,mm
